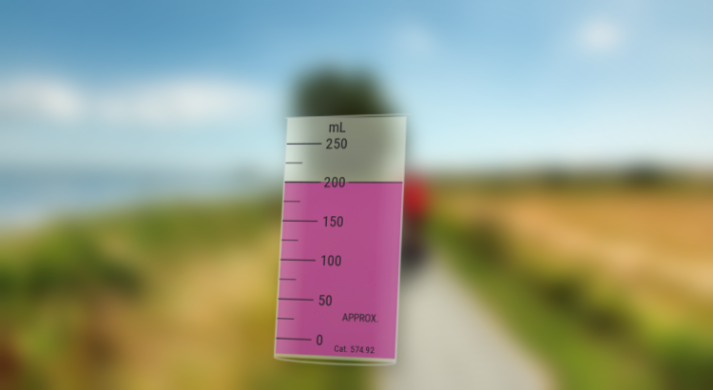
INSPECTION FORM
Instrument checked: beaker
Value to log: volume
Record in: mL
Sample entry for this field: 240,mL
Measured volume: 200,mL
